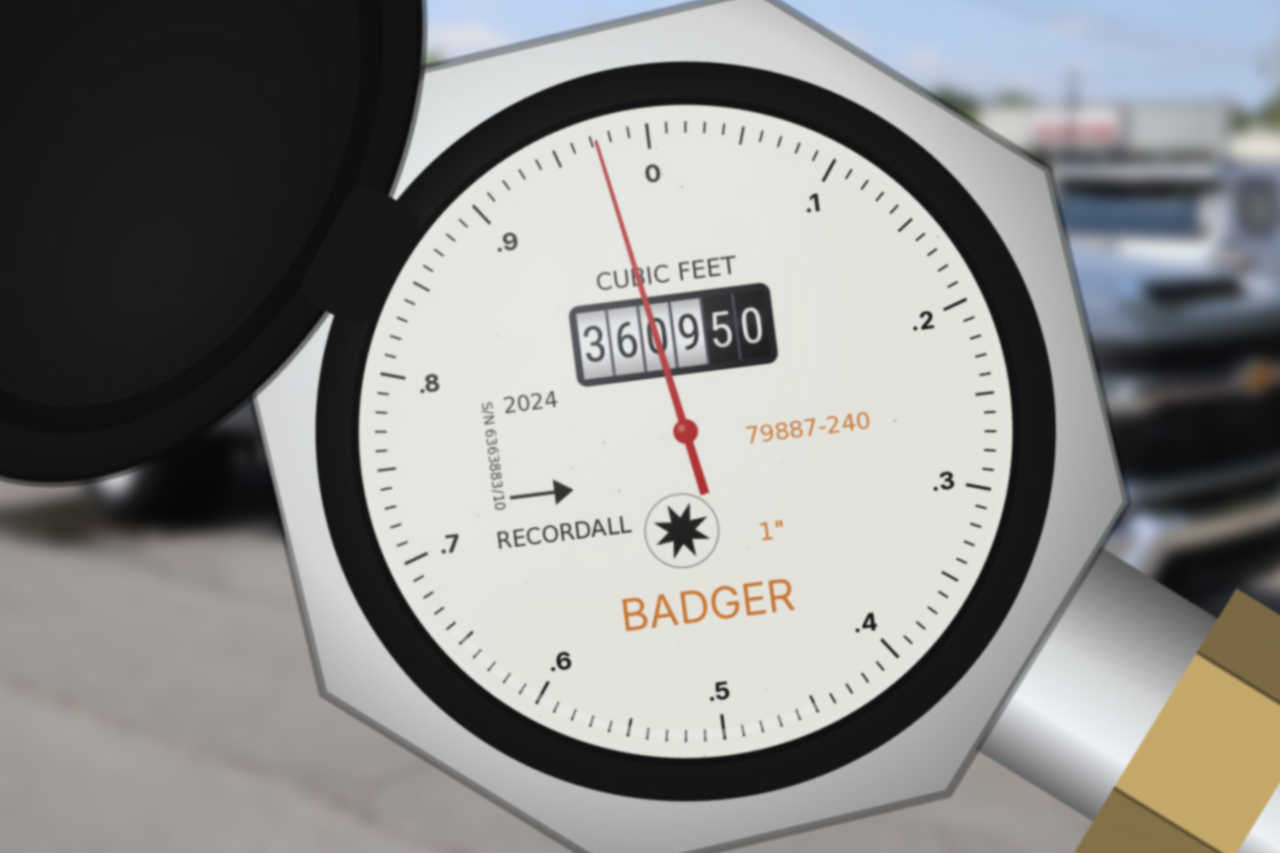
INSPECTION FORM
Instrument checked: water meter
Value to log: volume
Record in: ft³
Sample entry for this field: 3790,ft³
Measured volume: 360949.97,ft³
